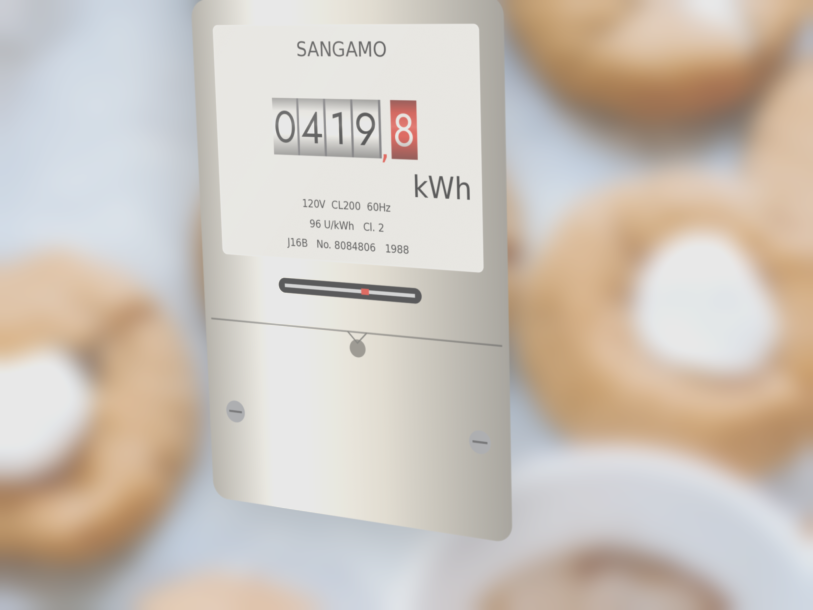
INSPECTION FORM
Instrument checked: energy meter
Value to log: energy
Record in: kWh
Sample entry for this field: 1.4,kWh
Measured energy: 419.8,kWh
